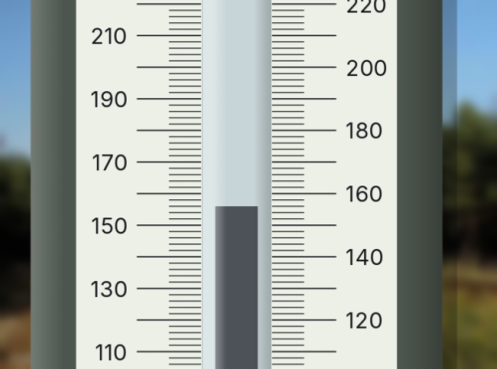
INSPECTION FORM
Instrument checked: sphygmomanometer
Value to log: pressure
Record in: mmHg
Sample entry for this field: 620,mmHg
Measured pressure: 156,mmHg
